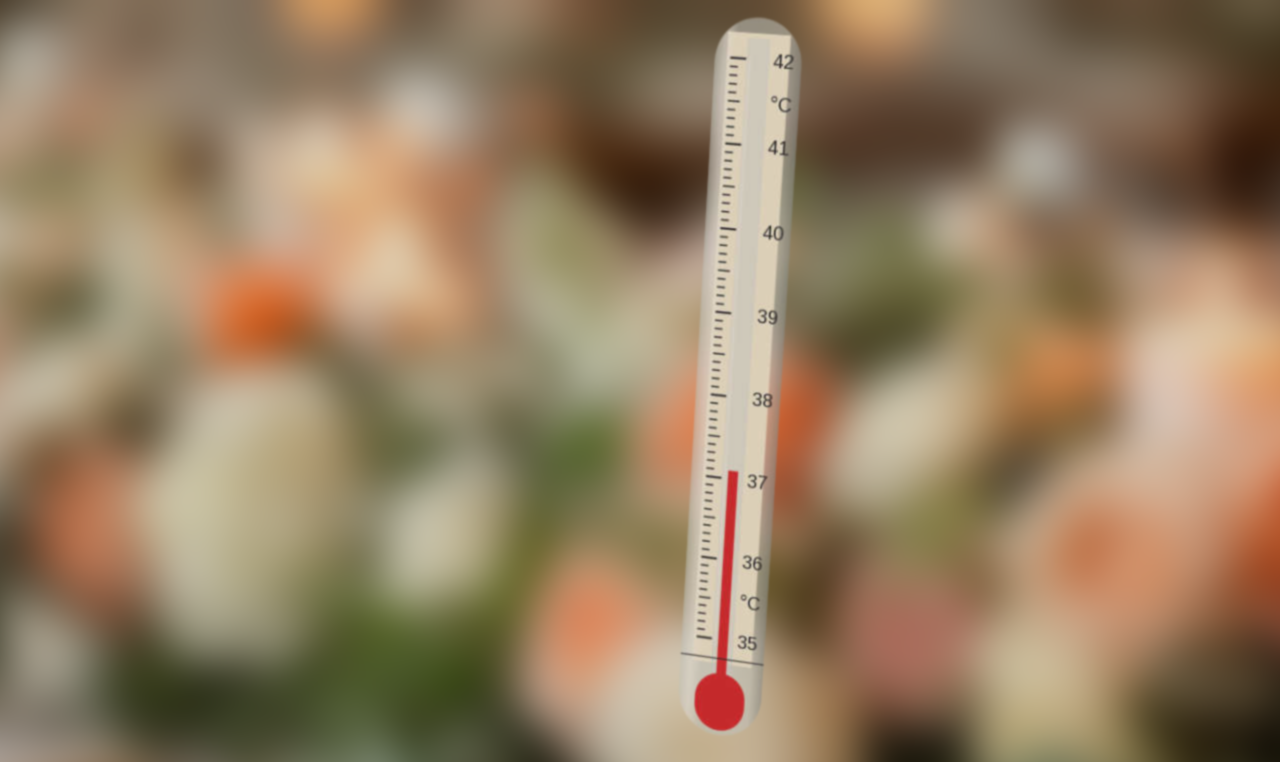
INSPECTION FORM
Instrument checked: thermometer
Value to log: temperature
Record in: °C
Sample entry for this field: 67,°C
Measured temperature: 37.1,°C
